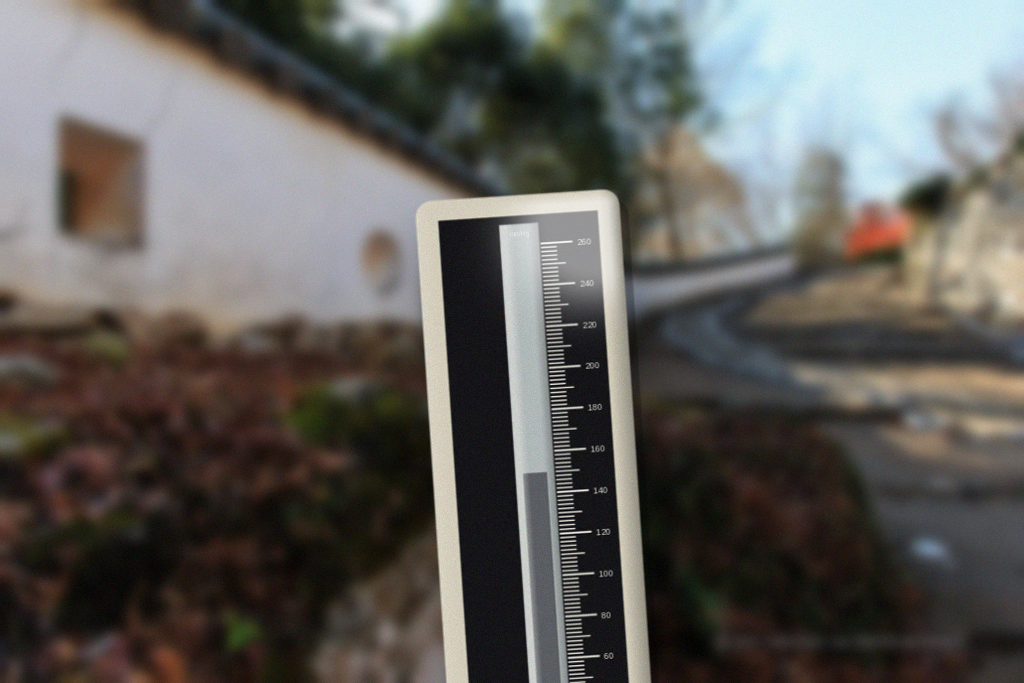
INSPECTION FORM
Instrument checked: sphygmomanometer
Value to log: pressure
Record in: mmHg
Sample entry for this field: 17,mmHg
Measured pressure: 150,mmHg
